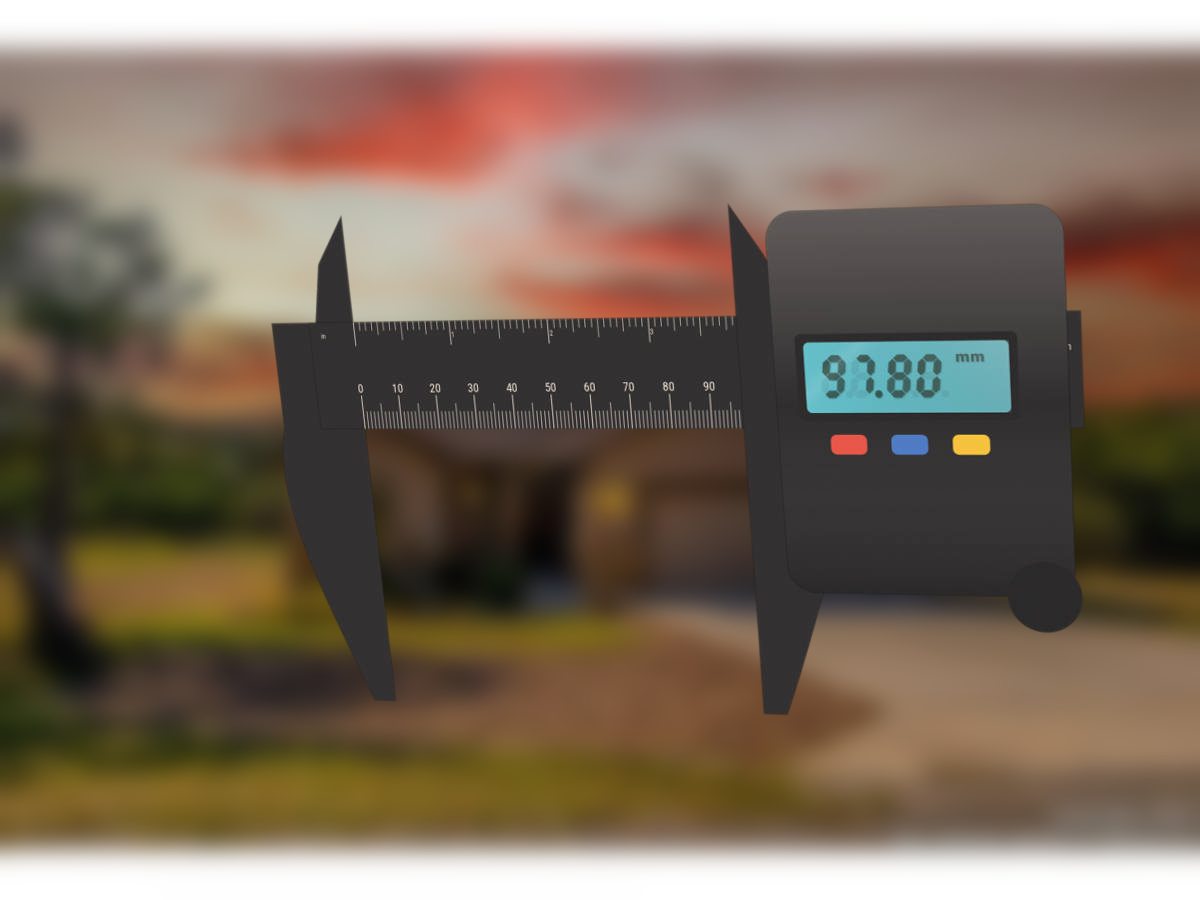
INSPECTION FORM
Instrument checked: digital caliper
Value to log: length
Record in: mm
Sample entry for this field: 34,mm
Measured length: 97.80,mm
